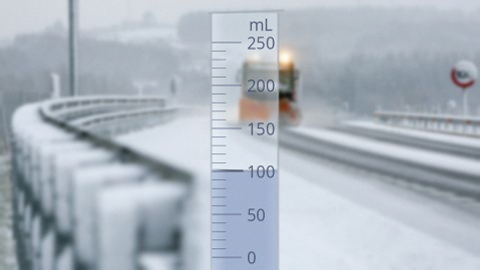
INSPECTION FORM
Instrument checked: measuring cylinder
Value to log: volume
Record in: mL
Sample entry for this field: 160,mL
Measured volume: 100,mL
